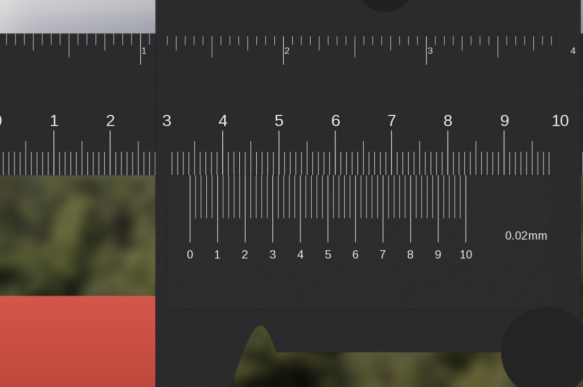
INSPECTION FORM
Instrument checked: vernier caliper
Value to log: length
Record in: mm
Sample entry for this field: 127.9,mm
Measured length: 34.2,mm
